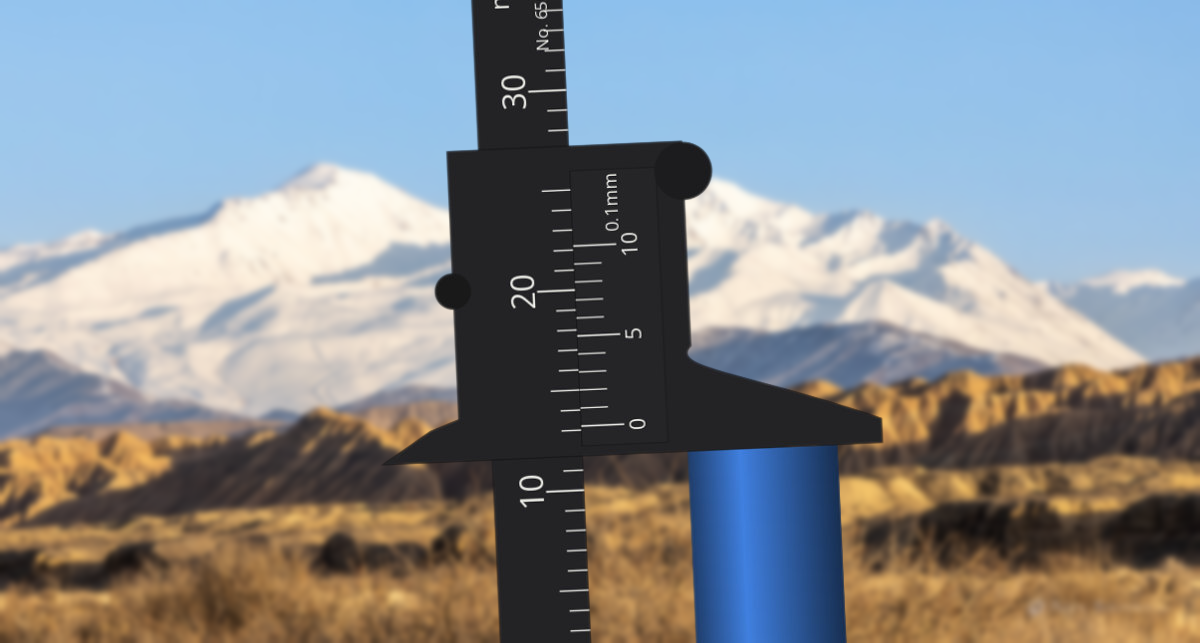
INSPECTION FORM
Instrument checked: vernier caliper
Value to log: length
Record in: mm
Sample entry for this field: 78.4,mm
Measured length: 13.2,mm
